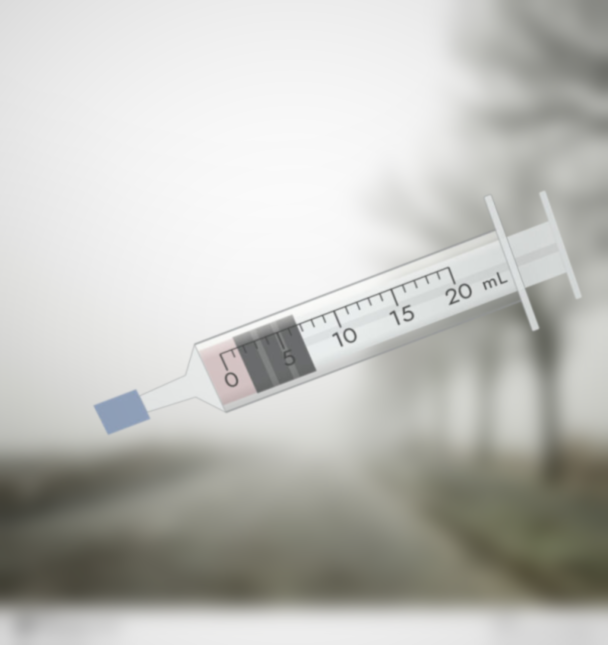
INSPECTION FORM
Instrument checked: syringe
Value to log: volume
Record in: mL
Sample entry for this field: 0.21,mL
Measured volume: 1.5,mL
